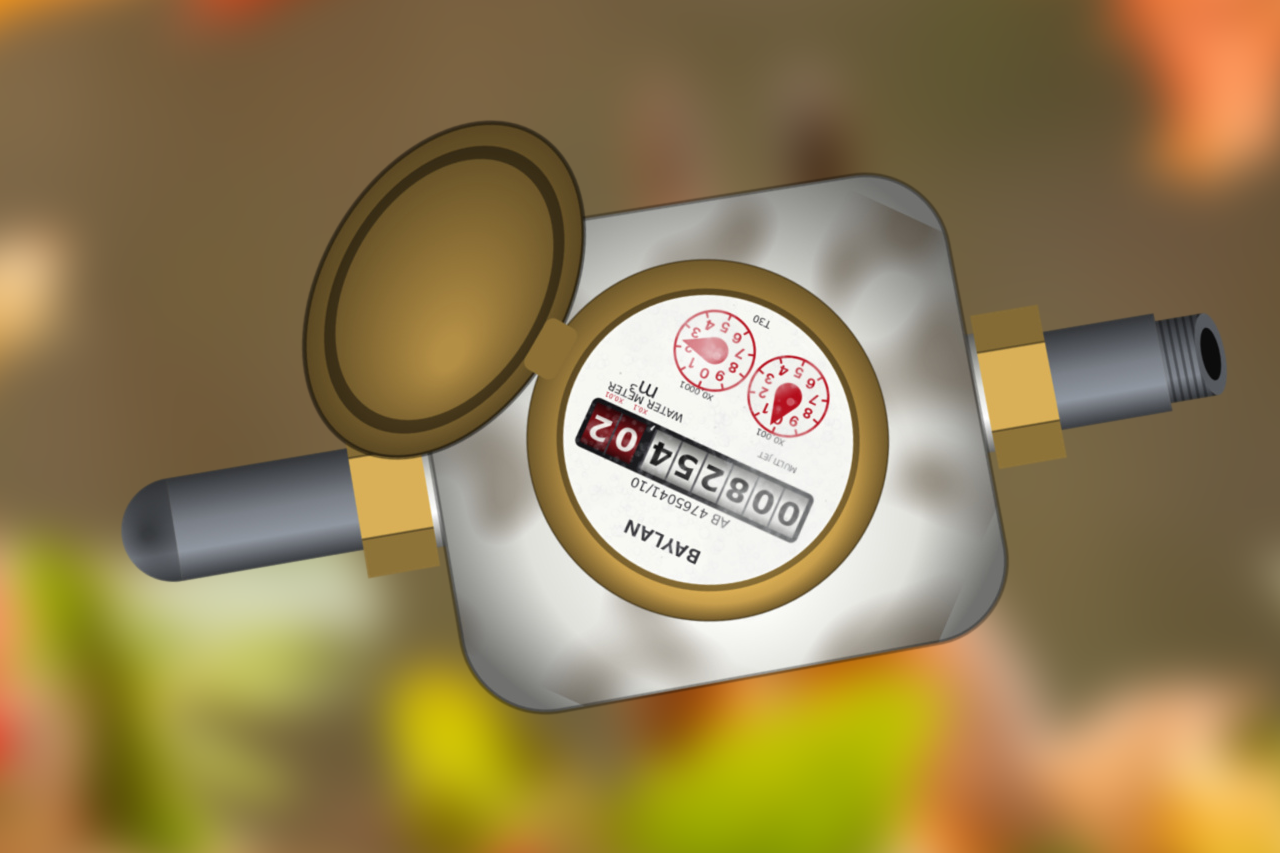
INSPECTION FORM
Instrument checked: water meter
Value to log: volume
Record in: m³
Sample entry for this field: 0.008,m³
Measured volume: 8254.0202,m³
